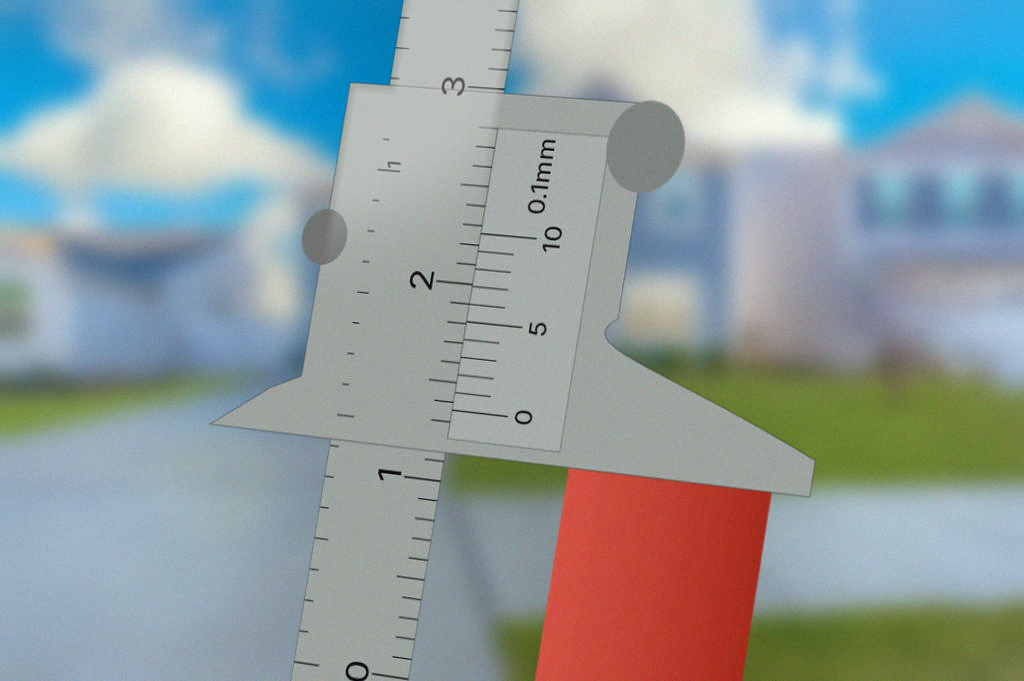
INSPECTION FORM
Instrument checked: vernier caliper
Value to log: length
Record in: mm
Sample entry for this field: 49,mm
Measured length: 13.6,mm
